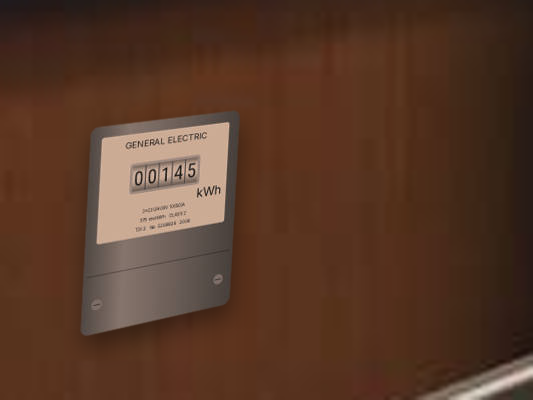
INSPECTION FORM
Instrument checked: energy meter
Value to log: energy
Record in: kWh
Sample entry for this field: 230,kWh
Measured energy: 145,kWh
